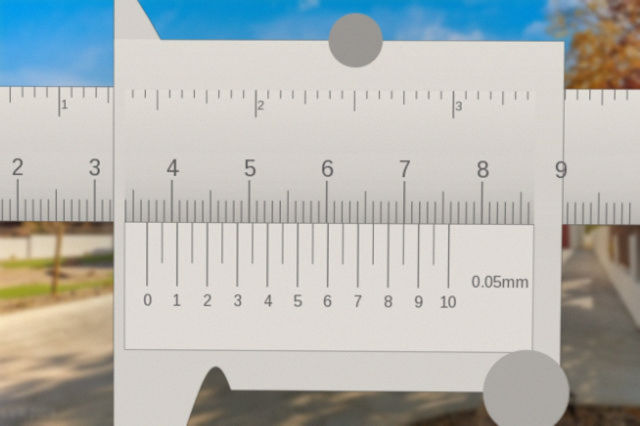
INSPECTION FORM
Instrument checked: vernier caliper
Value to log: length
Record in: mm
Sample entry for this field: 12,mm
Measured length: 36.8,mm
